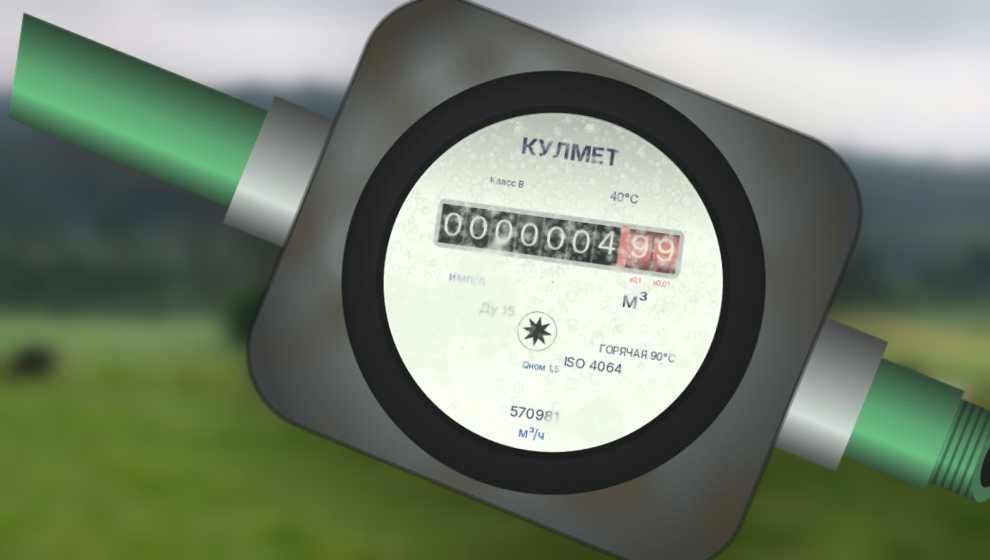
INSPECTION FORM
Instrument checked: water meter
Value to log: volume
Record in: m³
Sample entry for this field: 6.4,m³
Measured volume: 4.99,m³
